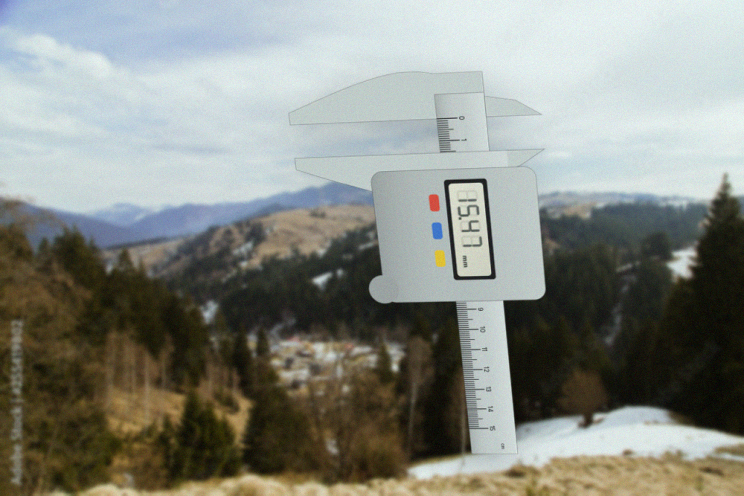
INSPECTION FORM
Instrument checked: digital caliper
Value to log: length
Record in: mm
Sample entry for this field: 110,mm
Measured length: 15.47,mm
